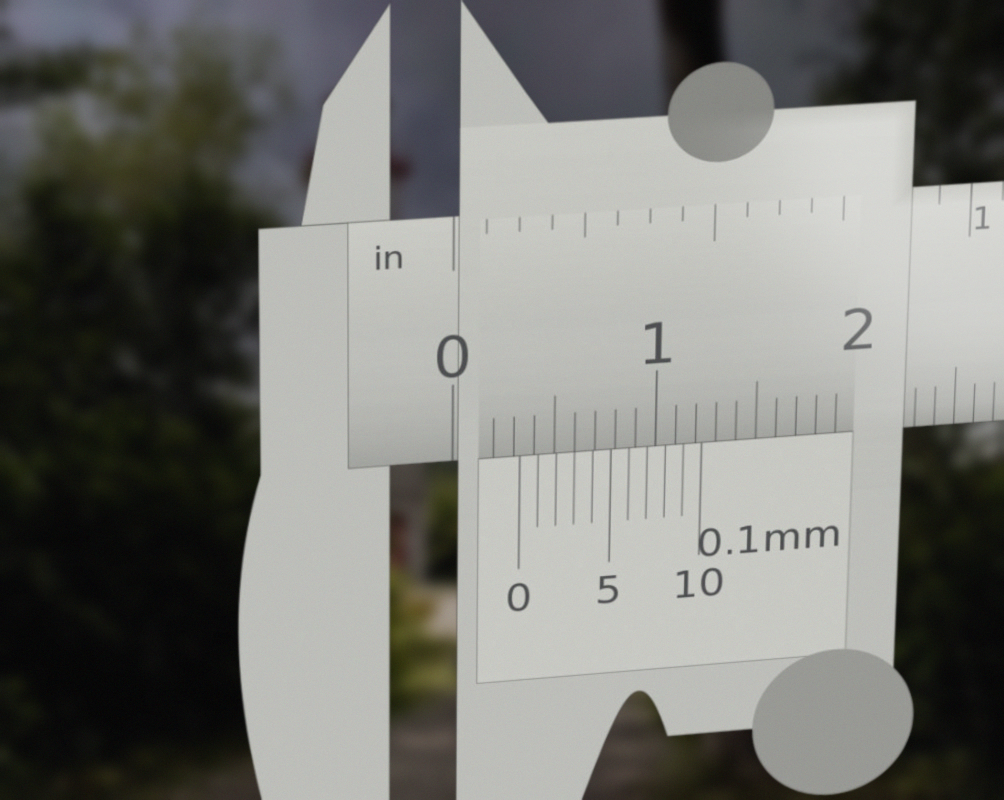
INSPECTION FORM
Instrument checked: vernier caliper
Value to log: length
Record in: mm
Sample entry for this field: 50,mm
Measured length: 3.3,mm
